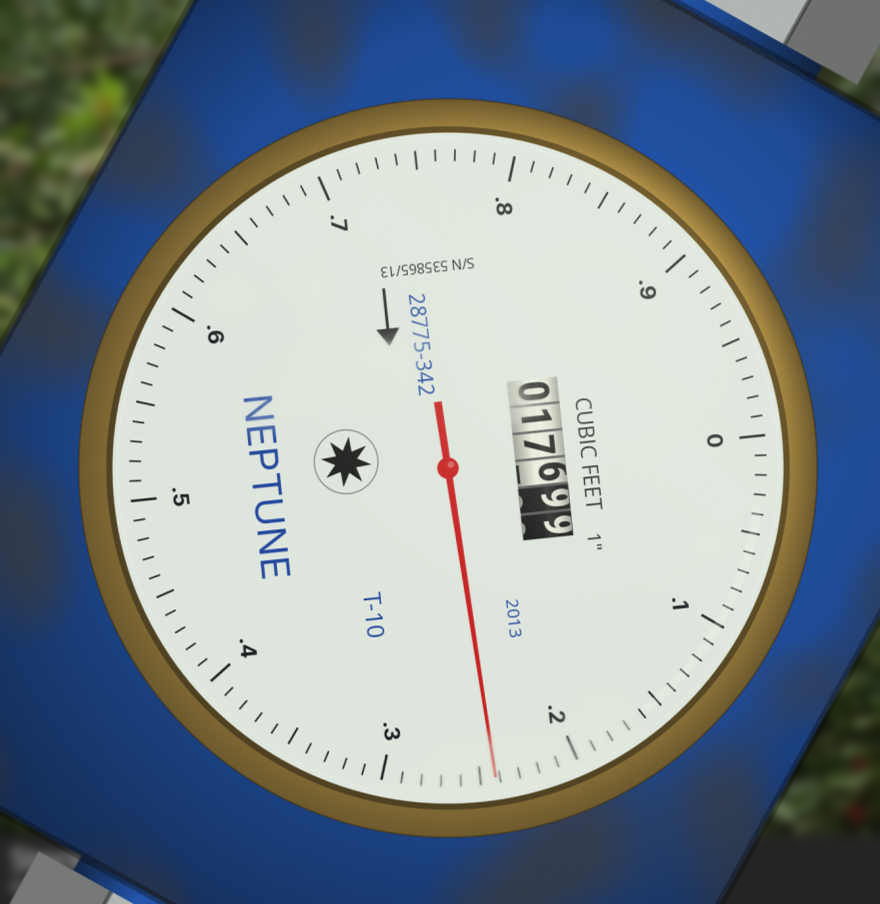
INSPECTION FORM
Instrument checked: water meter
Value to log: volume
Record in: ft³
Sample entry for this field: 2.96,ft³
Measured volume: 17699.24,ft³
